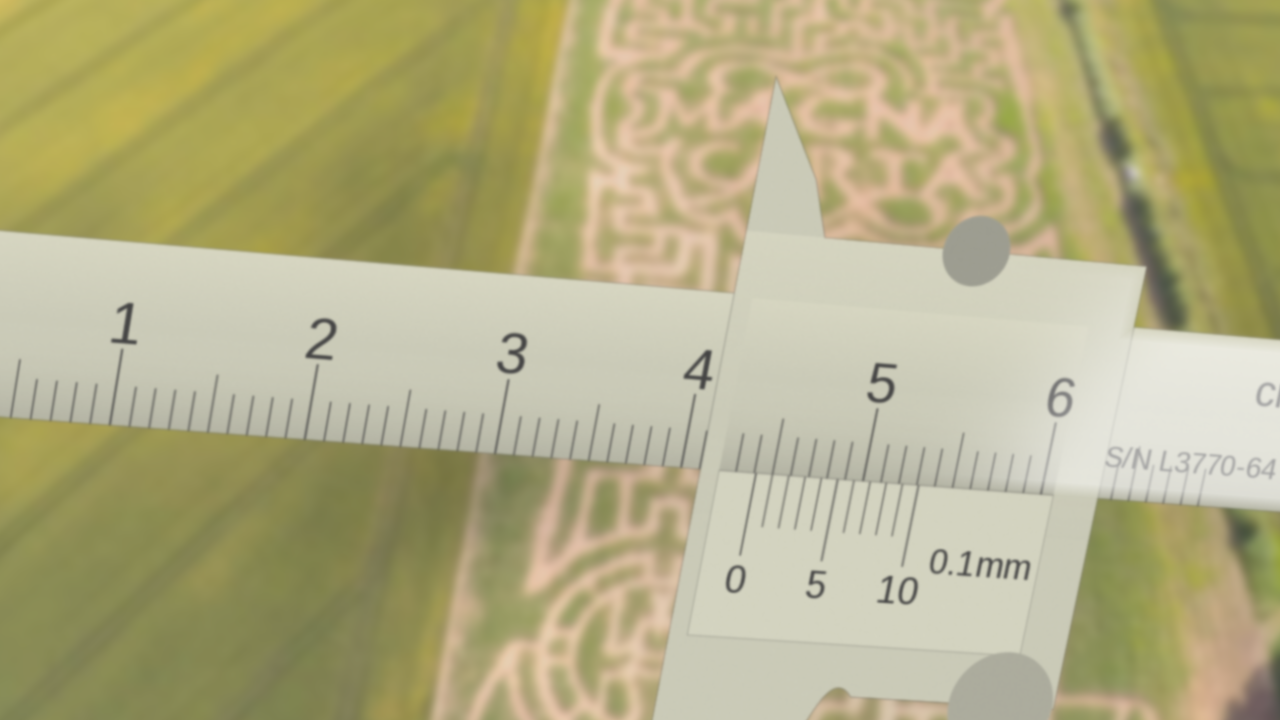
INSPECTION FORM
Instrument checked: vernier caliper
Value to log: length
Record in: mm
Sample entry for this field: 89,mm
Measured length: 44.1,mm
